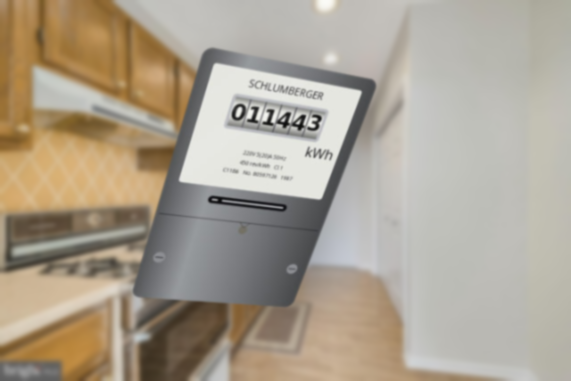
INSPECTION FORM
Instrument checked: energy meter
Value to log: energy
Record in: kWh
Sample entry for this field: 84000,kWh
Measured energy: 11443,kWh
